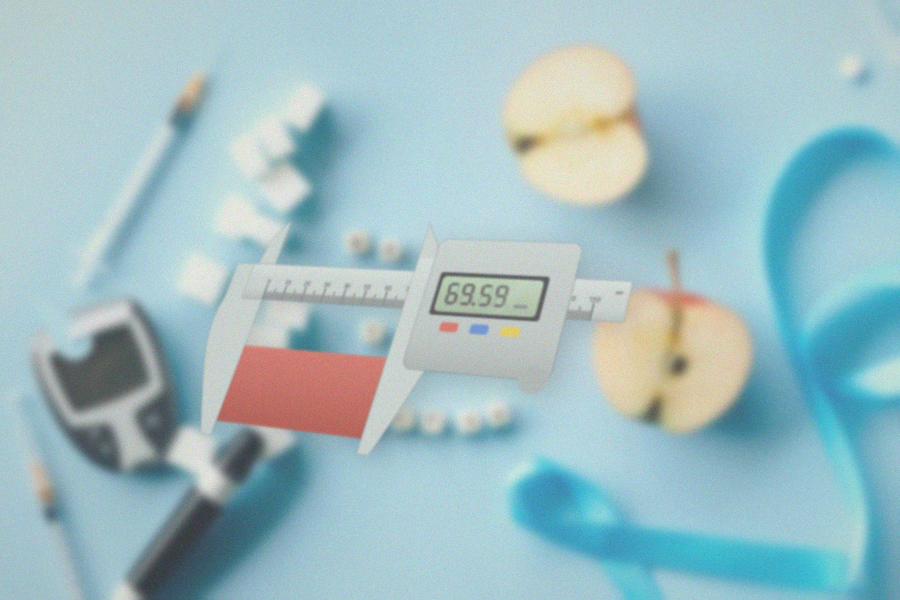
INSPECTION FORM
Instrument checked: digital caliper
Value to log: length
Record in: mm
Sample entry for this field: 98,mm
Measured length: 69.59,mm
